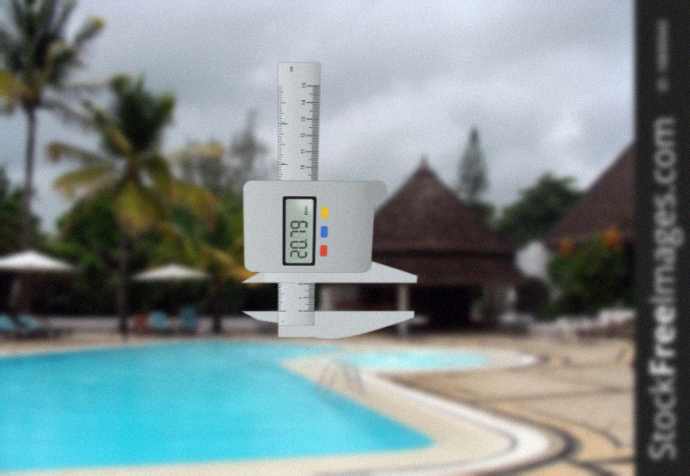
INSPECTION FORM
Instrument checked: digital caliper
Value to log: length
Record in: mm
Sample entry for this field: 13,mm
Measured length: 20.79,mm
